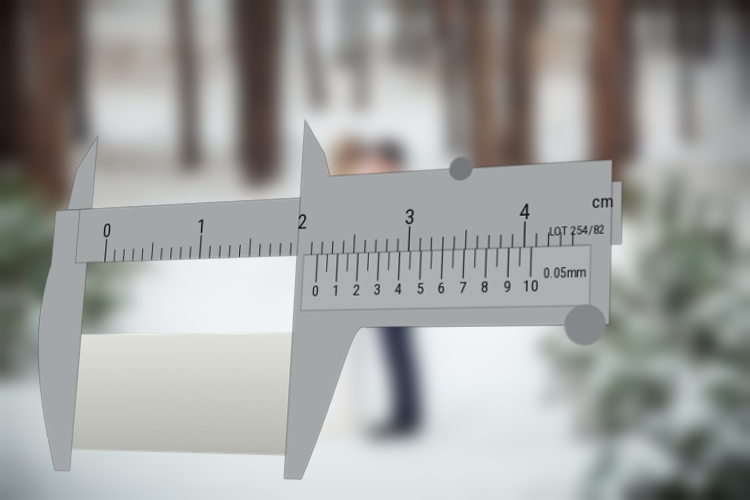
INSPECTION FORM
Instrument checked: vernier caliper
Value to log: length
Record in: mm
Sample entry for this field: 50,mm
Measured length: 21.6,mm
